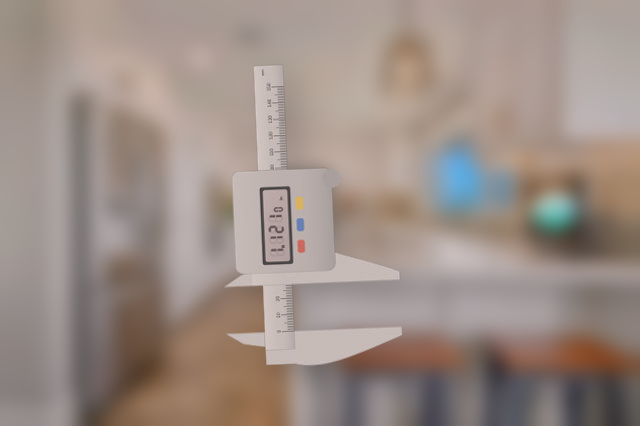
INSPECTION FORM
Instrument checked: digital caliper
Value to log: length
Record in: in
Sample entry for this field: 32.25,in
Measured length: 1.1210,in
